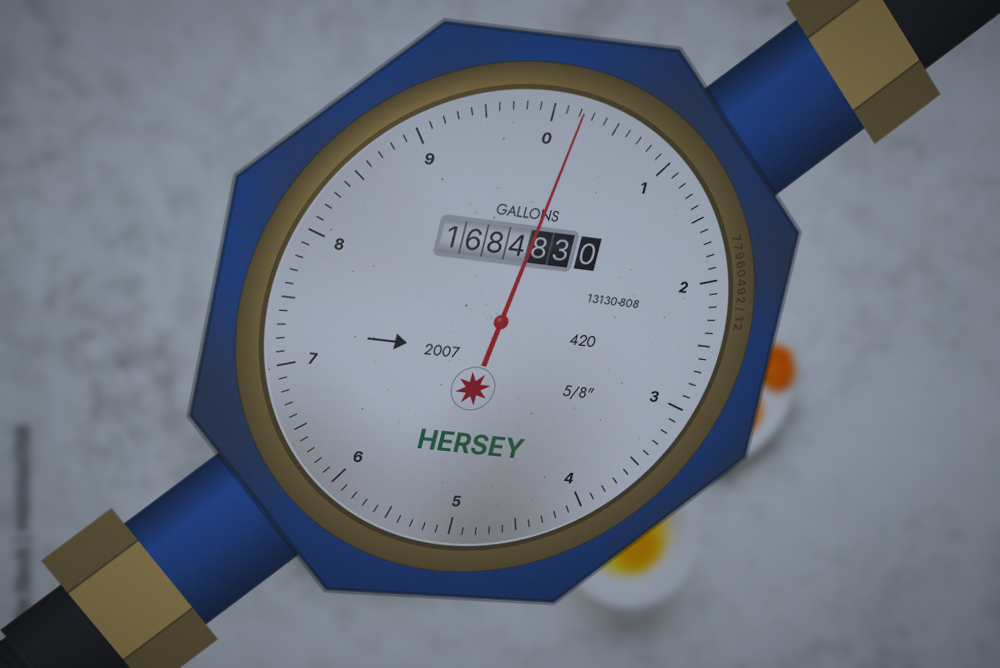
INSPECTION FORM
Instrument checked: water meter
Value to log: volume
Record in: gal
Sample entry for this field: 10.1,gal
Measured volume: 1684830.2,gal
